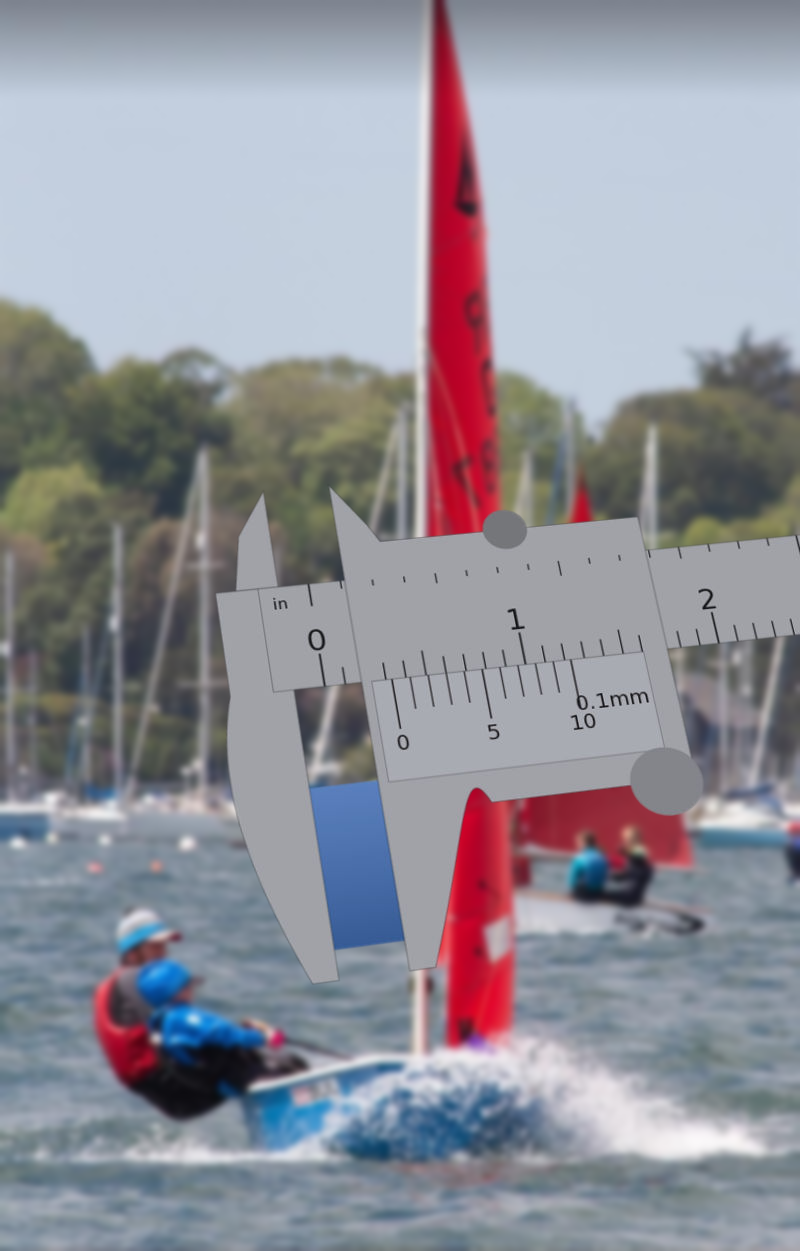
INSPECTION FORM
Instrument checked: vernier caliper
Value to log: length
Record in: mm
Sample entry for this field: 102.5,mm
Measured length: 3.3,mm
